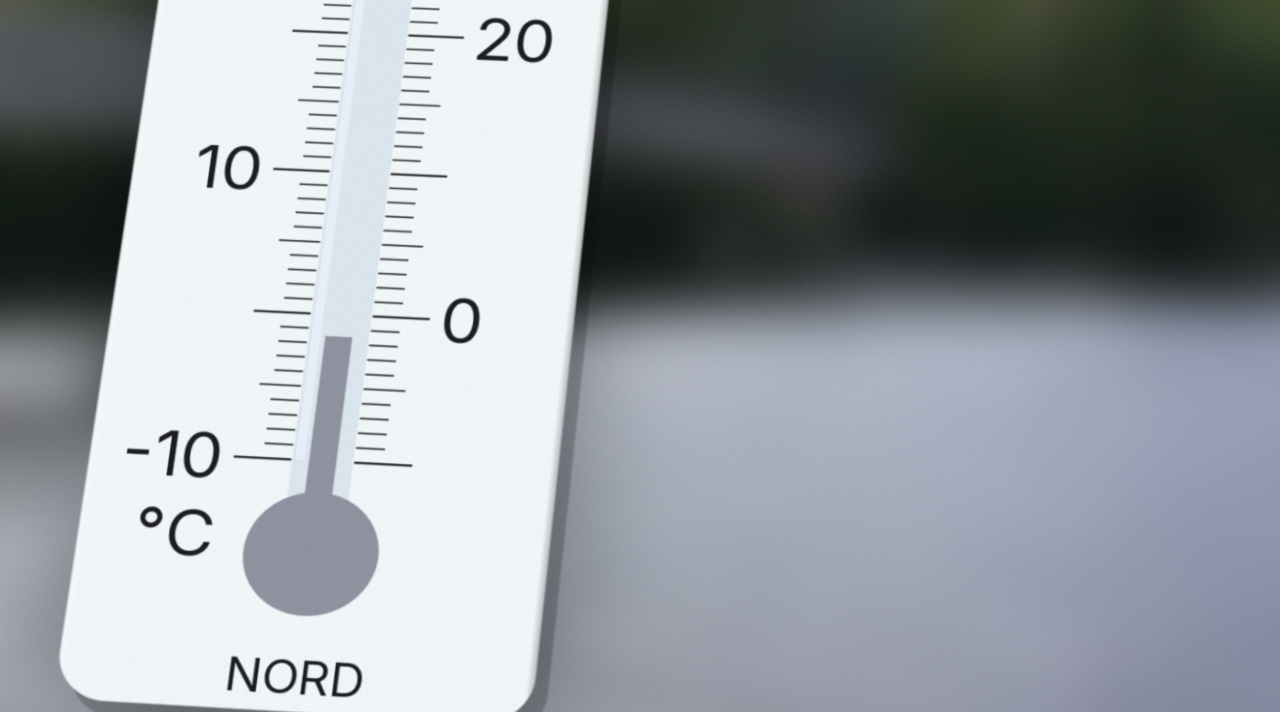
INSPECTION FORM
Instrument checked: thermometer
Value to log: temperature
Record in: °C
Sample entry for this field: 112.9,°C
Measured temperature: -1.5,°C
